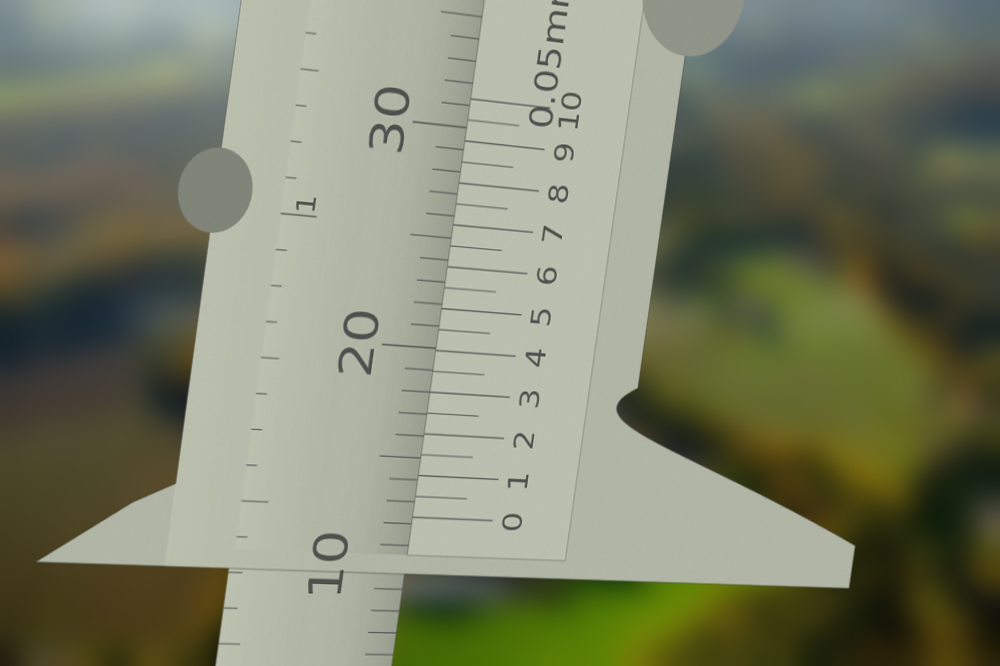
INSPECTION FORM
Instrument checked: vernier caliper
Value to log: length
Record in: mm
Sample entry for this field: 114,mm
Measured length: 12.30,mm
